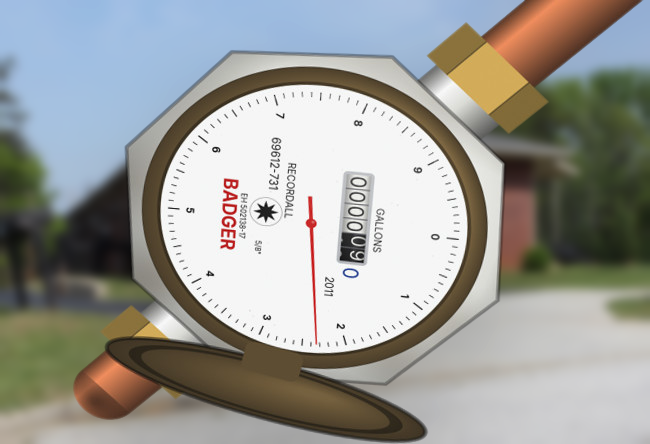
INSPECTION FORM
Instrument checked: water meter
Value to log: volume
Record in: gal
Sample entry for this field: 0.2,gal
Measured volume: 92.3,gal
